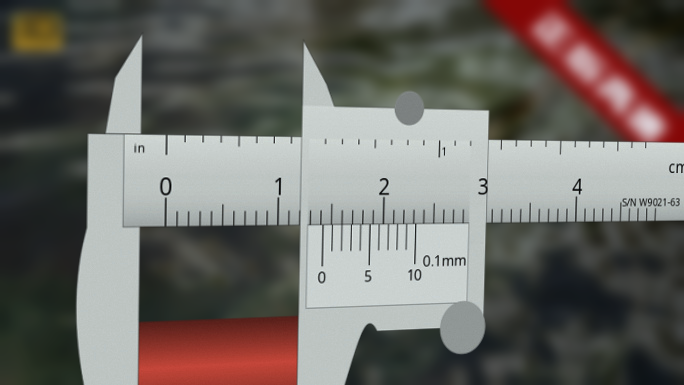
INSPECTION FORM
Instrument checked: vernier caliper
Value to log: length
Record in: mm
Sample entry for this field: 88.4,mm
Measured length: 14.2,mm
